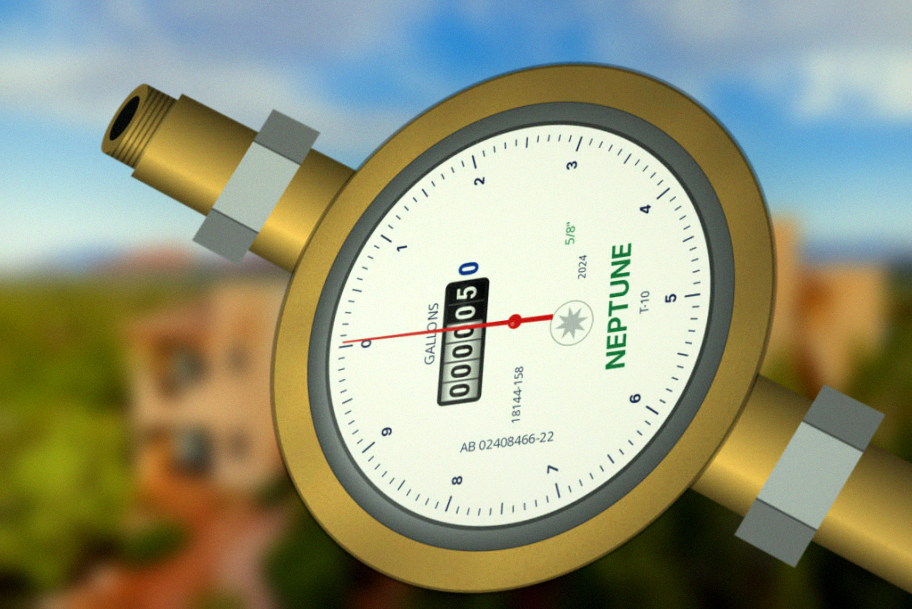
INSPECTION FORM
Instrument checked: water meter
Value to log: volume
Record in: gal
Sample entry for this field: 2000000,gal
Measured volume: 50.0,gal
